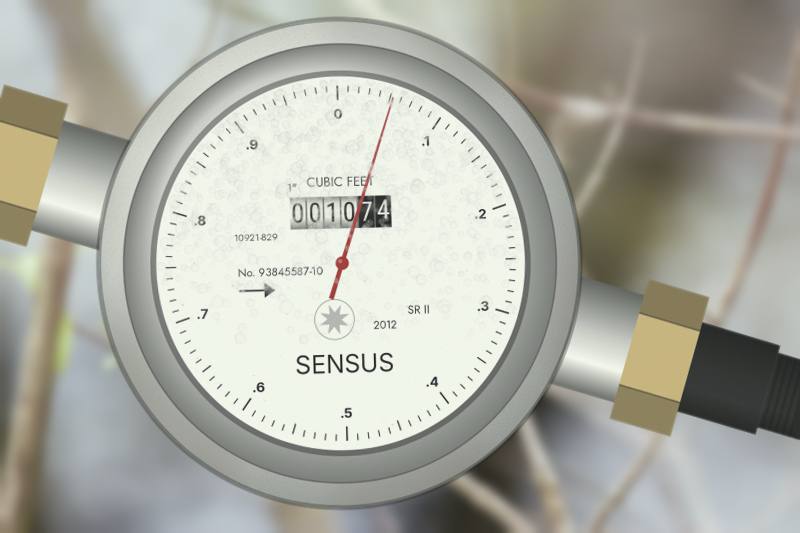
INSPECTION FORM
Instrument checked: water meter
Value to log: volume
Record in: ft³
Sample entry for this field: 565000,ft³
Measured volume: 1074.05,ft³
